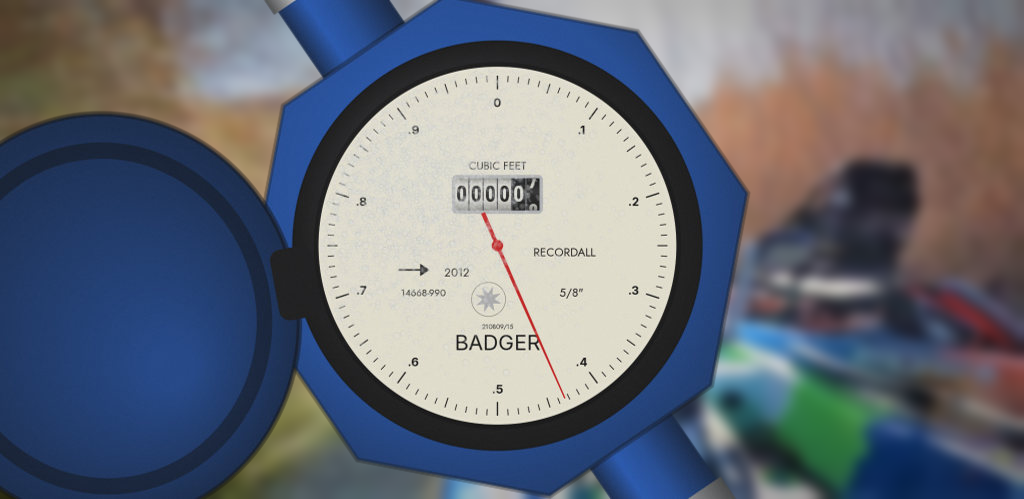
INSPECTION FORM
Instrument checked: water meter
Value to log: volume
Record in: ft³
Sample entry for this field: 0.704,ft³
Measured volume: 7.43,ft³
